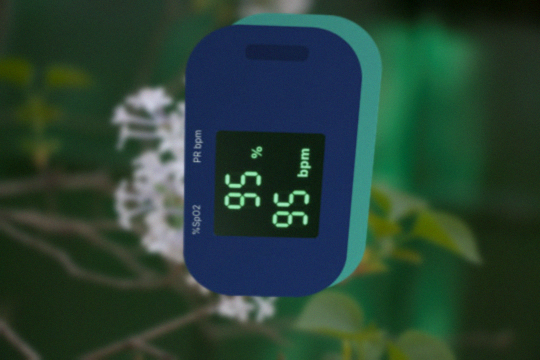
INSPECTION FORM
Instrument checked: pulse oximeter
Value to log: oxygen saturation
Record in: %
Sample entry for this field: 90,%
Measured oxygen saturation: 95,%
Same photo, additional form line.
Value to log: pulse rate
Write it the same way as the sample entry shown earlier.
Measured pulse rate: 95,bpm
